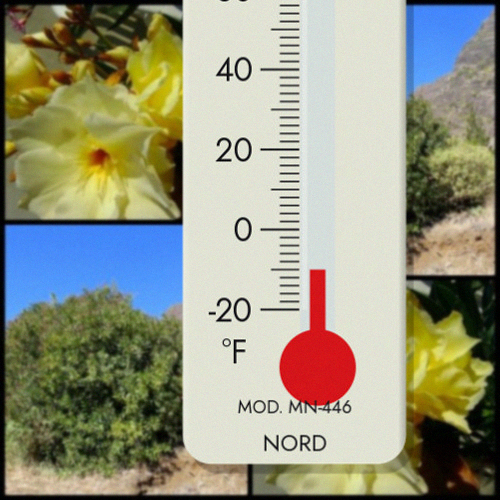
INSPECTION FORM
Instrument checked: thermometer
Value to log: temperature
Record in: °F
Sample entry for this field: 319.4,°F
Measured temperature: -10,°F
